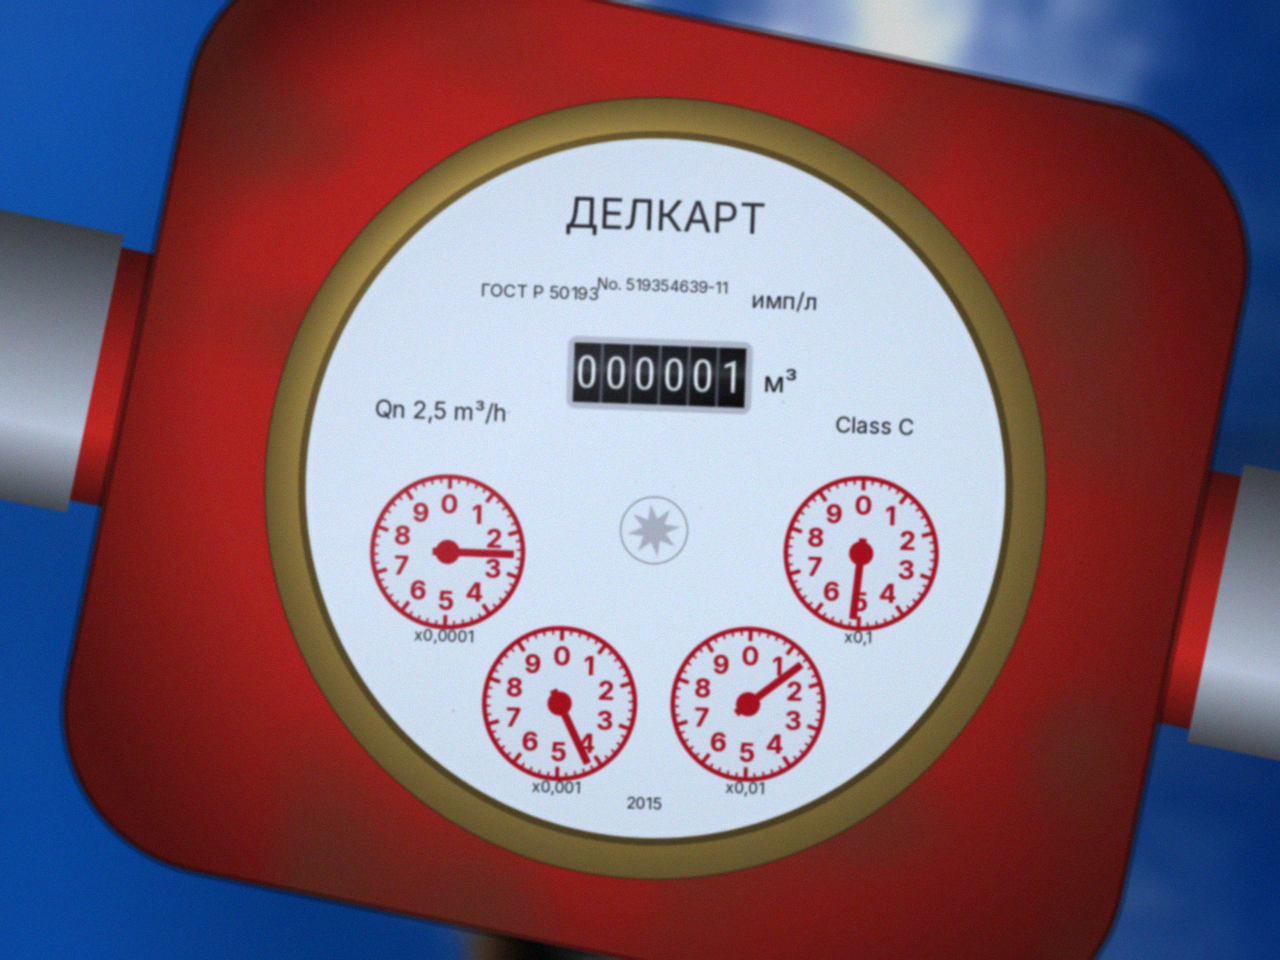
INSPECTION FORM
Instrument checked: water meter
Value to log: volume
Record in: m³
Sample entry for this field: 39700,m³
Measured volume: 1.5142,m³
